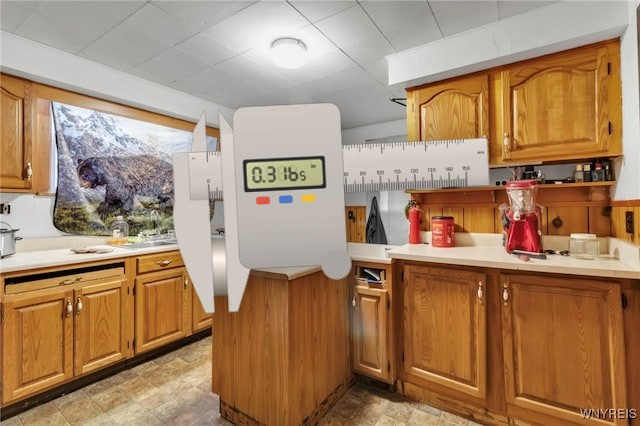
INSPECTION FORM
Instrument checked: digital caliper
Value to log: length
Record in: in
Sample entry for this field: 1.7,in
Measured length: 0.3165,in
